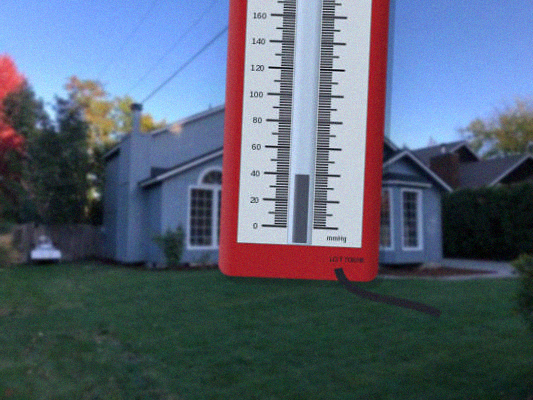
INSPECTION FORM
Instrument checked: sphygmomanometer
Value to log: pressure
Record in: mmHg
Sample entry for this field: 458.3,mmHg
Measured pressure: 40,mmHg
